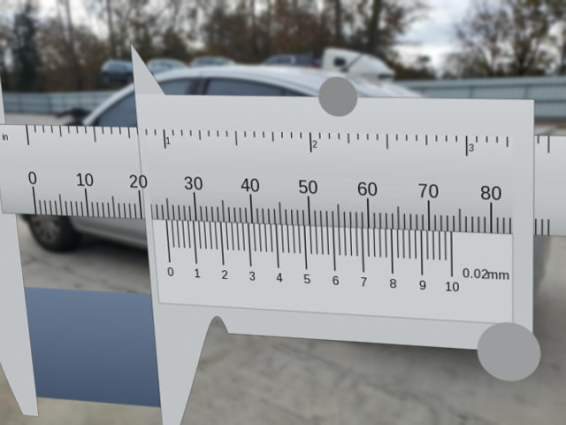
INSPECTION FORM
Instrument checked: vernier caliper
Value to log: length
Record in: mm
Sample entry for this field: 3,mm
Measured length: 24.6,mm
